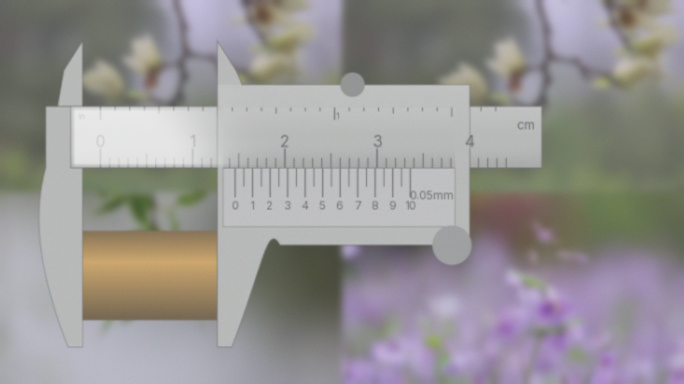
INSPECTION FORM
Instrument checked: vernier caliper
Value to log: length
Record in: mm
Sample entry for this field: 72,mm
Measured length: 14.6,mm
